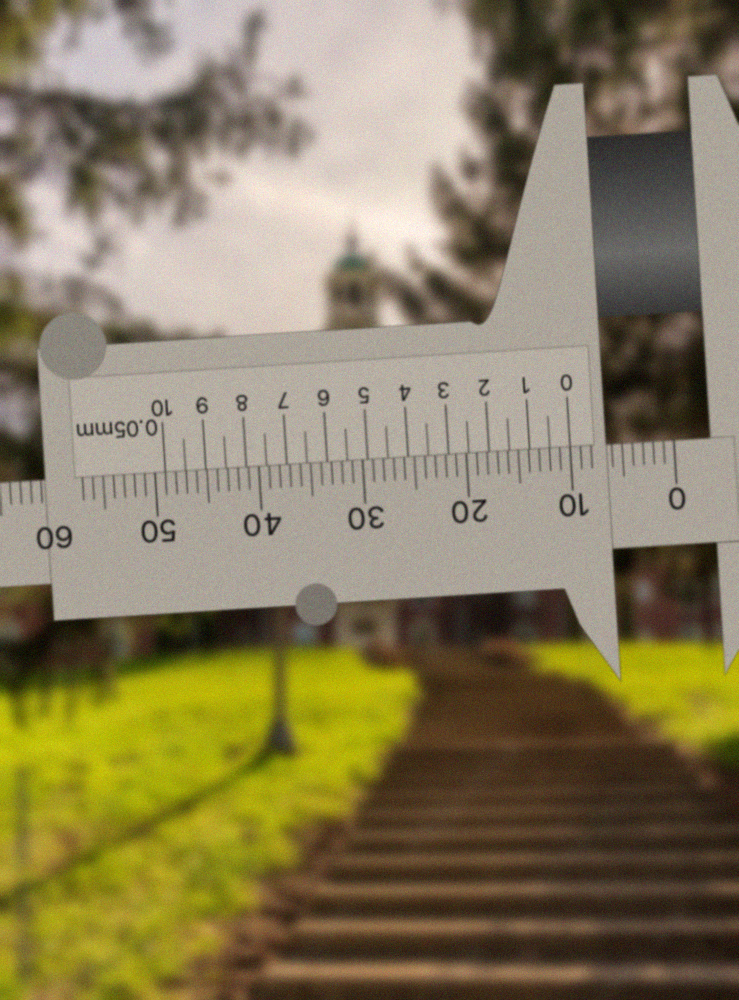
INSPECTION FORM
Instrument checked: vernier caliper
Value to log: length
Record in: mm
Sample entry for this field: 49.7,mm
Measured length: 10.0,mm
